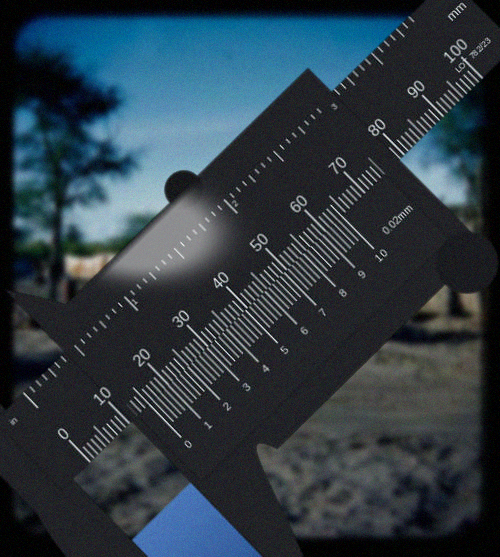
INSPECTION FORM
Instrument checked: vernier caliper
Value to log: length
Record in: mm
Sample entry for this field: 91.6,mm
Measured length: 15.0,mm
